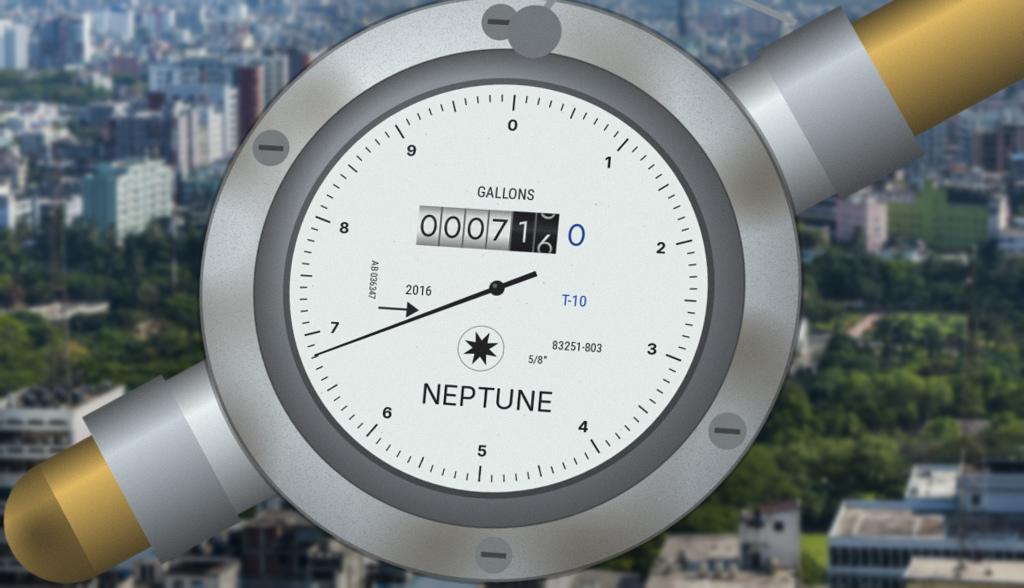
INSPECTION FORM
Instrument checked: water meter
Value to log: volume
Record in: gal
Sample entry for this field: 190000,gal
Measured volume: 7156.8,gal
